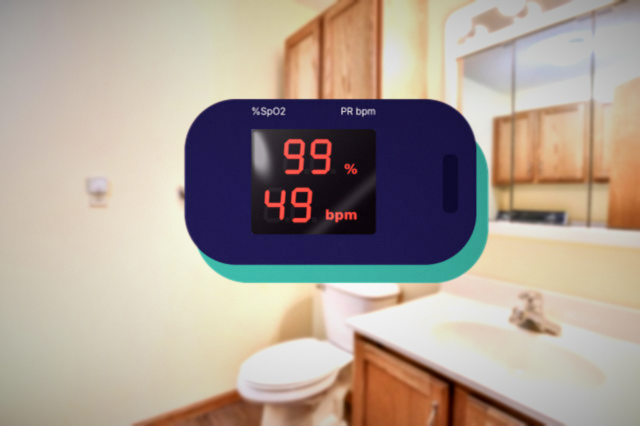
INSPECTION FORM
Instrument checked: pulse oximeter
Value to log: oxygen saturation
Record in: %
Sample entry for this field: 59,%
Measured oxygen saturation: 99,%
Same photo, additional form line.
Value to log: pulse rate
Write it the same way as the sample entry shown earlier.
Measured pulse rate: 49,bpm
